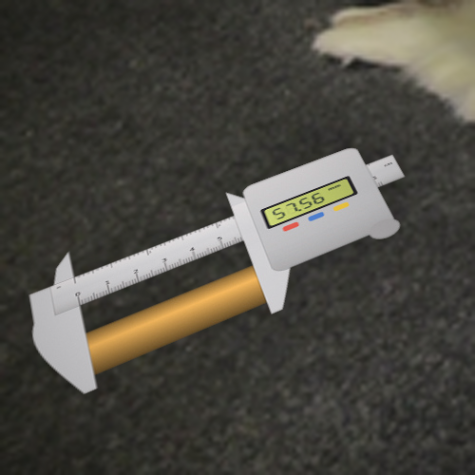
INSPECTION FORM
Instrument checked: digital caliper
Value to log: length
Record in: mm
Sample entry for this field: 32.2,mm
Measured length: 57.56,mm
